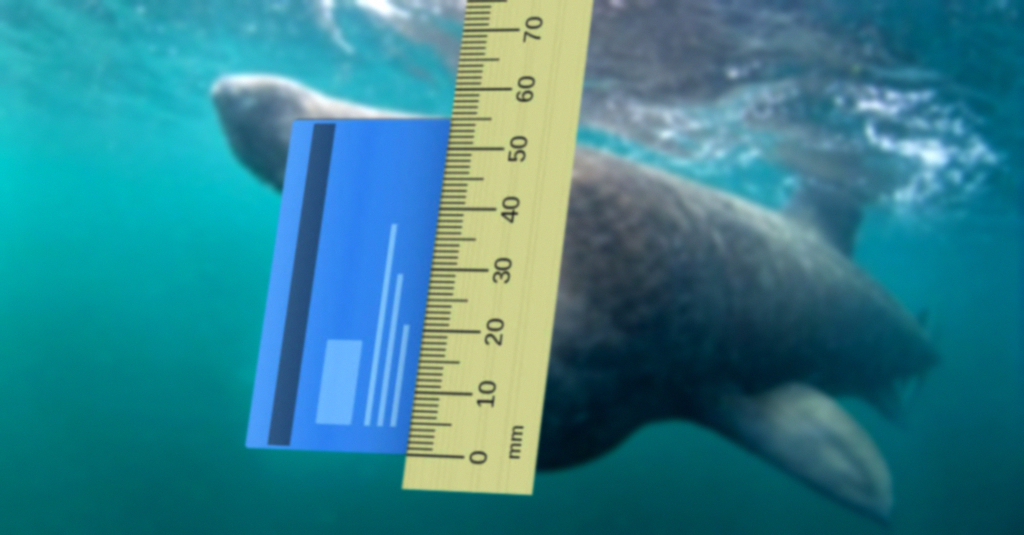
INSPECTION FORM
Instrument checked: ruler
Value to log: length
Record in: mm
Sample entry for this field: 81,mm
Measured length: 55,mm
